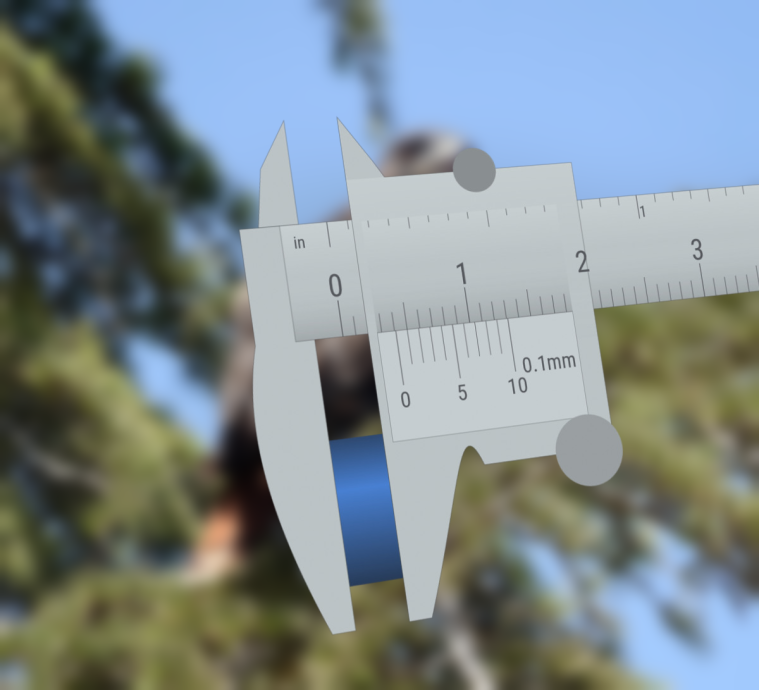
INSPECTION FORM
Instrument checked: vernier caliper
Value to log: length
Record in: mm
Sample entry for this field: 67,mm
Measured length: 4.1,mm
